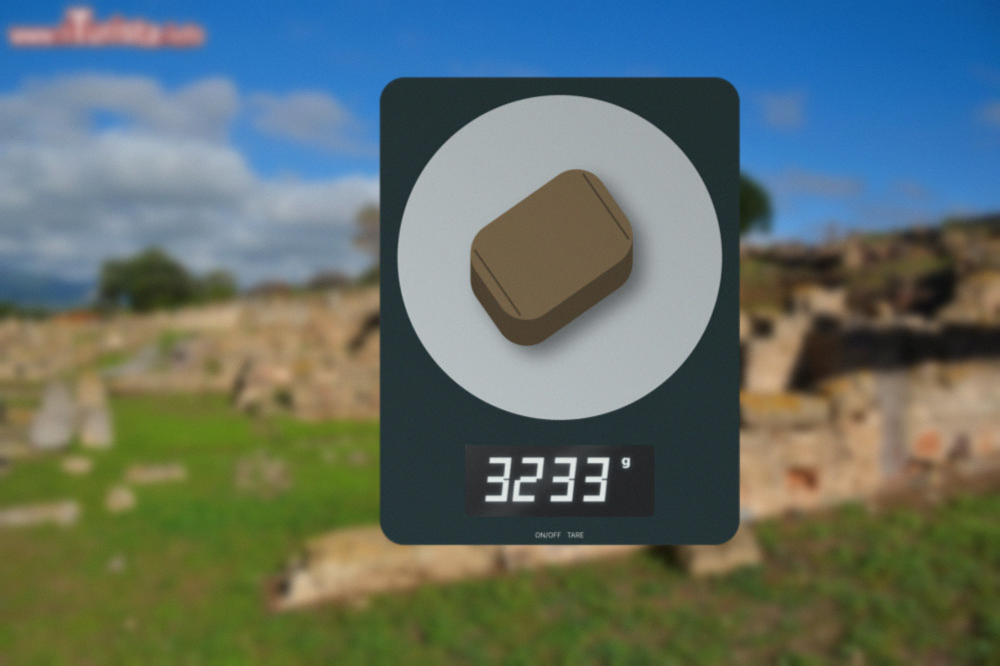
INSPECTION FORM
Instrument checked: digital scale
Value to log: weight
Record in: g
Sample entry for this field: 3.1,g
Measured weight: 3233,g
